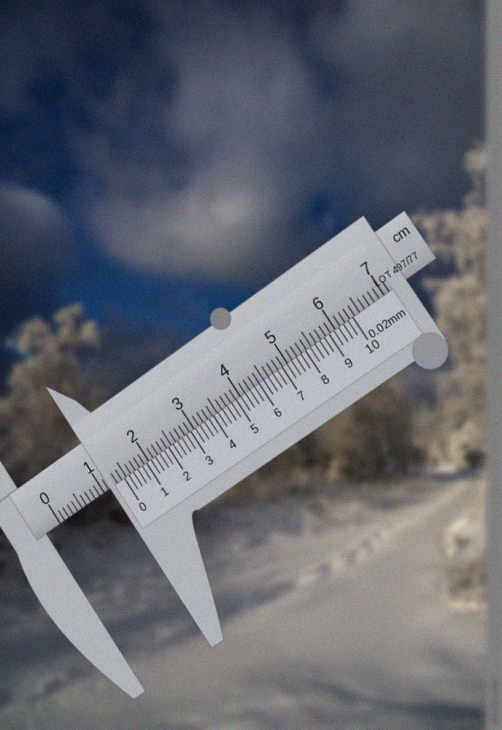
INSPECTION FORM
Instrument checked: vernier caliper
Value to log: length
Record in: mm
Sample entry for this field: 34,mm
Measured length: 14.6,mm
